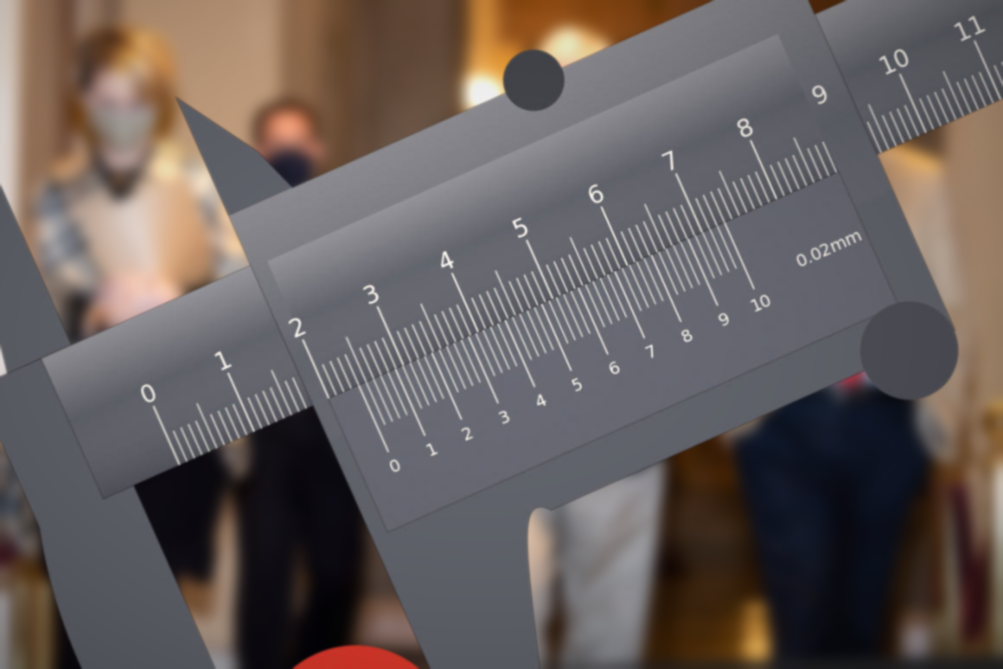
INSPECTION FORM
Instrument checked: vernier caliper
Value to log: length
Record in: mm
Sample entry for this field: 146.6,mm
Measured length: 24.0,mm
